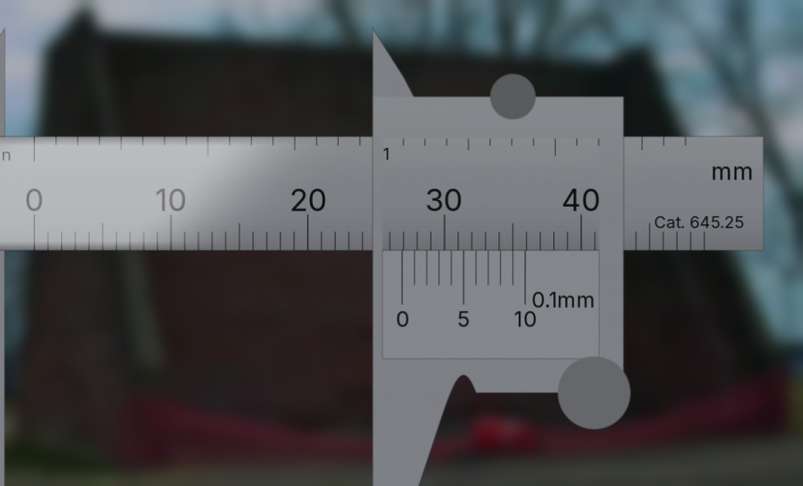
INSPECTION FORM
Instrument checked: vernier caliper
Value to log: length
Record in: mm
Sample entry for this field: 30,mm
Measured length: 26.9,mm
